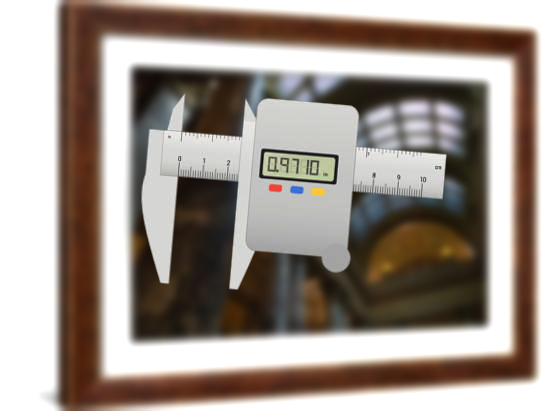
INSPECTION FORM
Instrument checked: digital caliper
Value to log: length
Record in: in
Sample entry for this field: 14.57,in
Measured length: 0.9710,in
